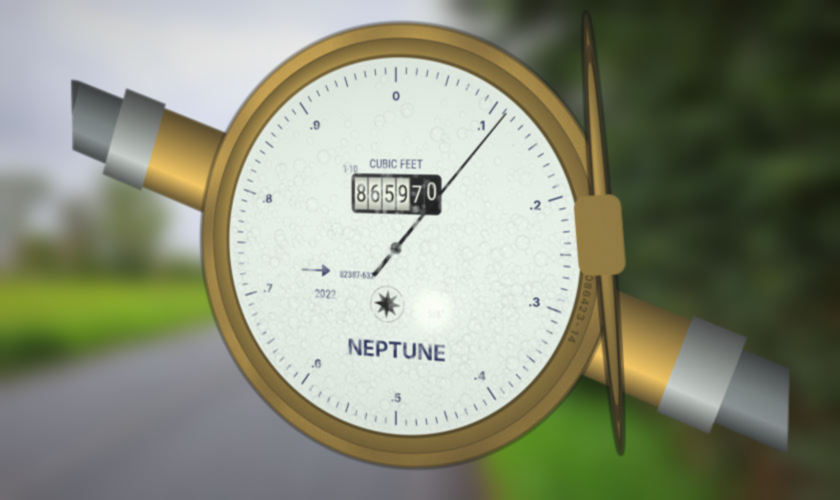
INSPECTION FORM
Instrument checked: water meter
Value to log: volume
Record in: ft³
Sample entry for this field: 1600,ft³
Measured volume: 865970.11,ft³
